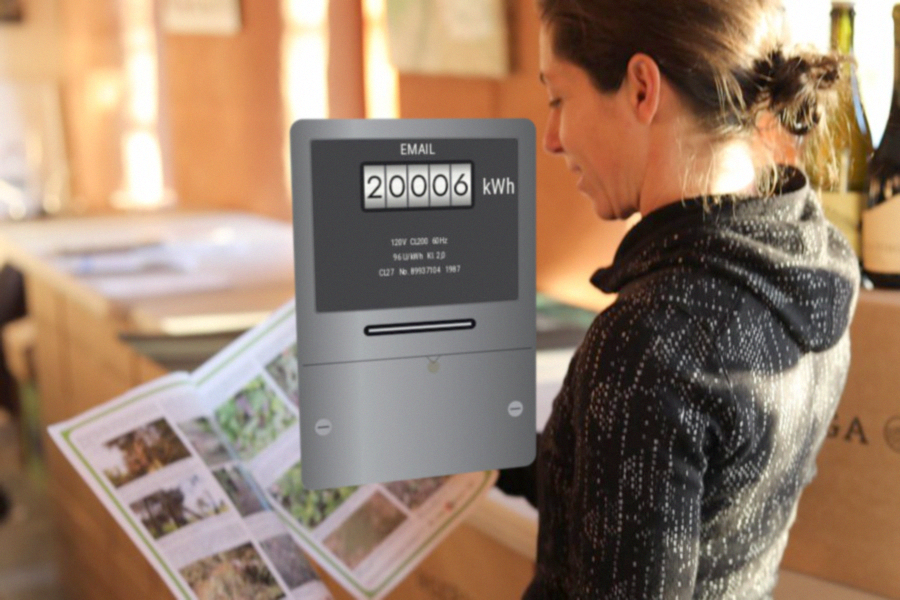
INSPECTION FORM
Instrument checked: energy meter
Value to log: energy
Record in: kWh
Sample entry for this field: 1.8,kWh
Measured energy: 20006,kWh
